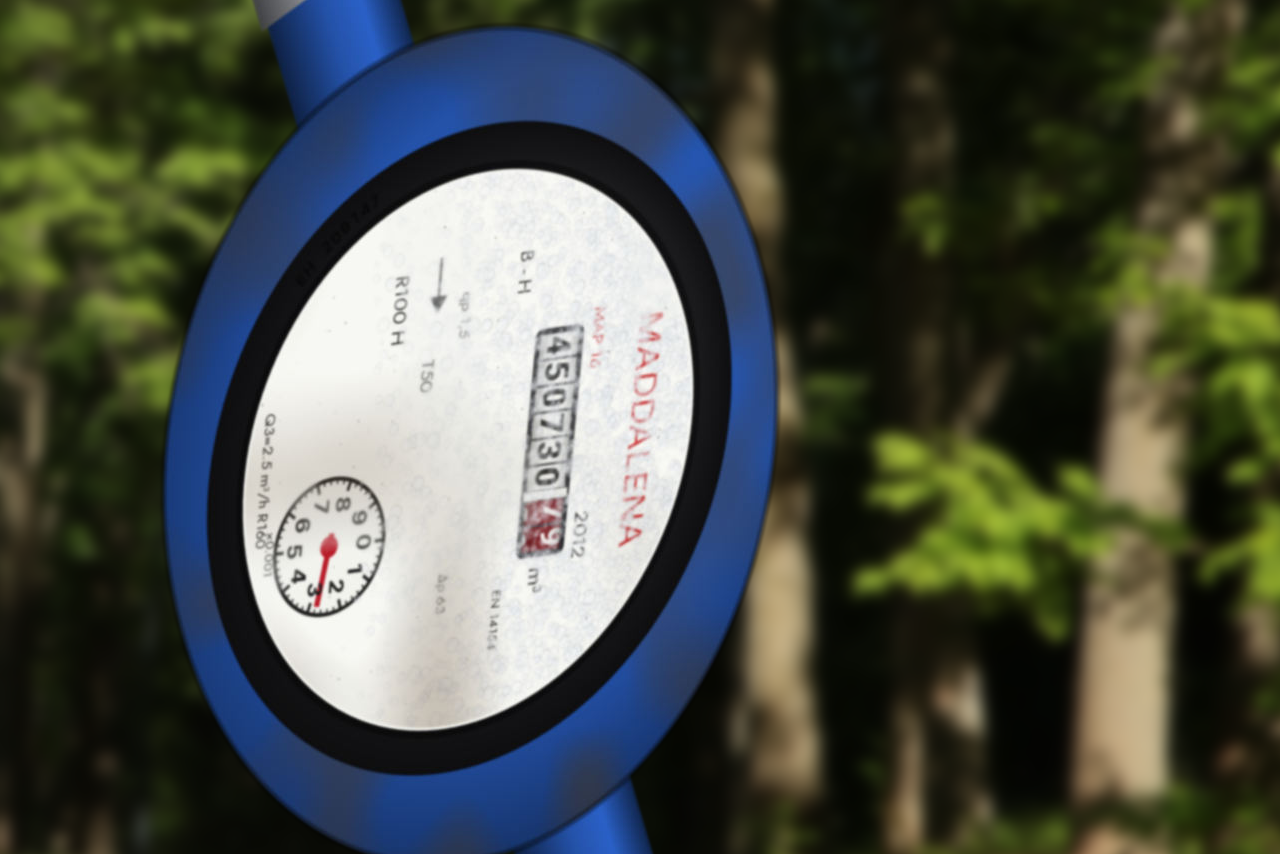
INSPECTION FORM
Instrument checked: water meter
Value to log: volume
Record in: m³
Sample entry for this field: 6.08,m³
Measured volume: 450730.792,m³
